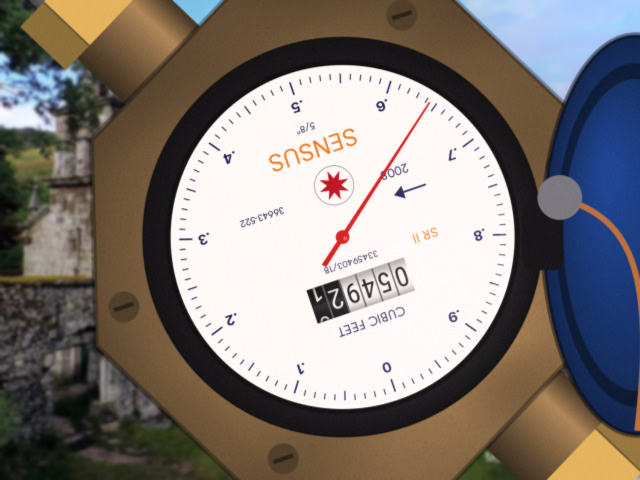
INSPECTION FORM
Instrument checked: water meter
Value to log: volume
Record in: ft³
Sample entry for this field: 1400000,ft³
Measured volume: 54920.64,ft³
